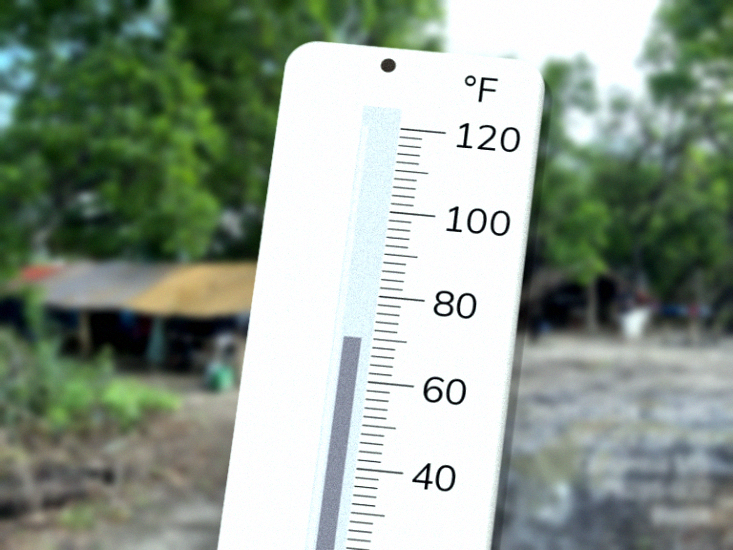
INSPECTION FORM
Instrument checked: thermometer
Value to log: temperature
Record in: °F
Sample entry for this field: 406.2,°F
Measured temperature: 70,°F
